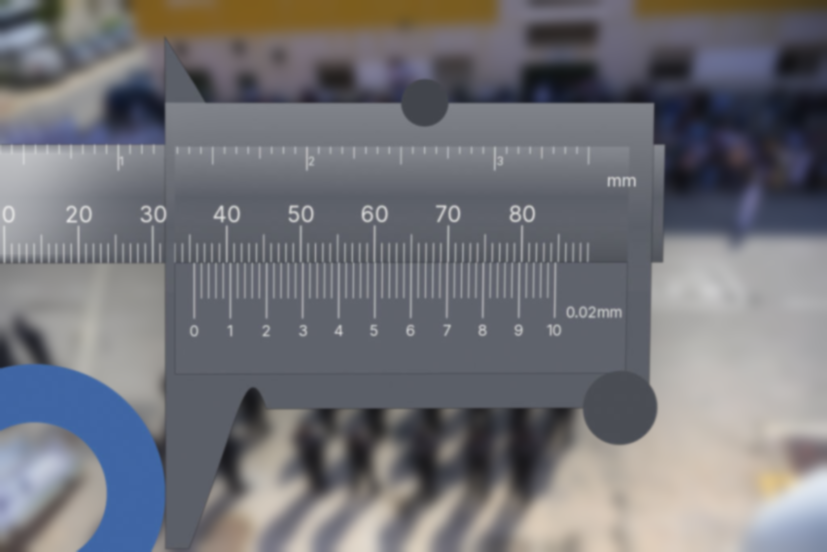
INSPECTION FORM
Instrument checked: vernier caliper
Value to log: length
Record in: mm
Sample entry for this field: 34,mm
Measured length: 35.6,mm
